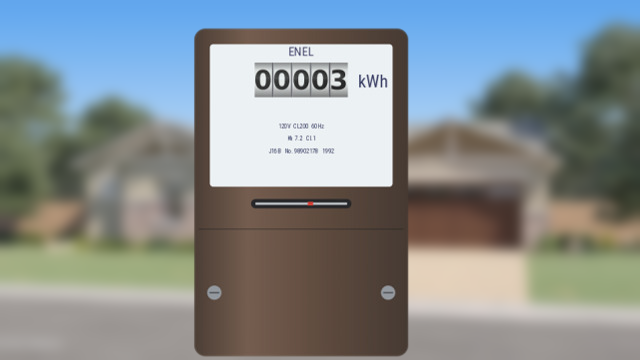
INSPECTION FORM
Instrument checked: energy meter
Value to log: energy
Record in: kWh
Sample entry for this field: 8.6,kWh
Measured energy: 3,kWh
